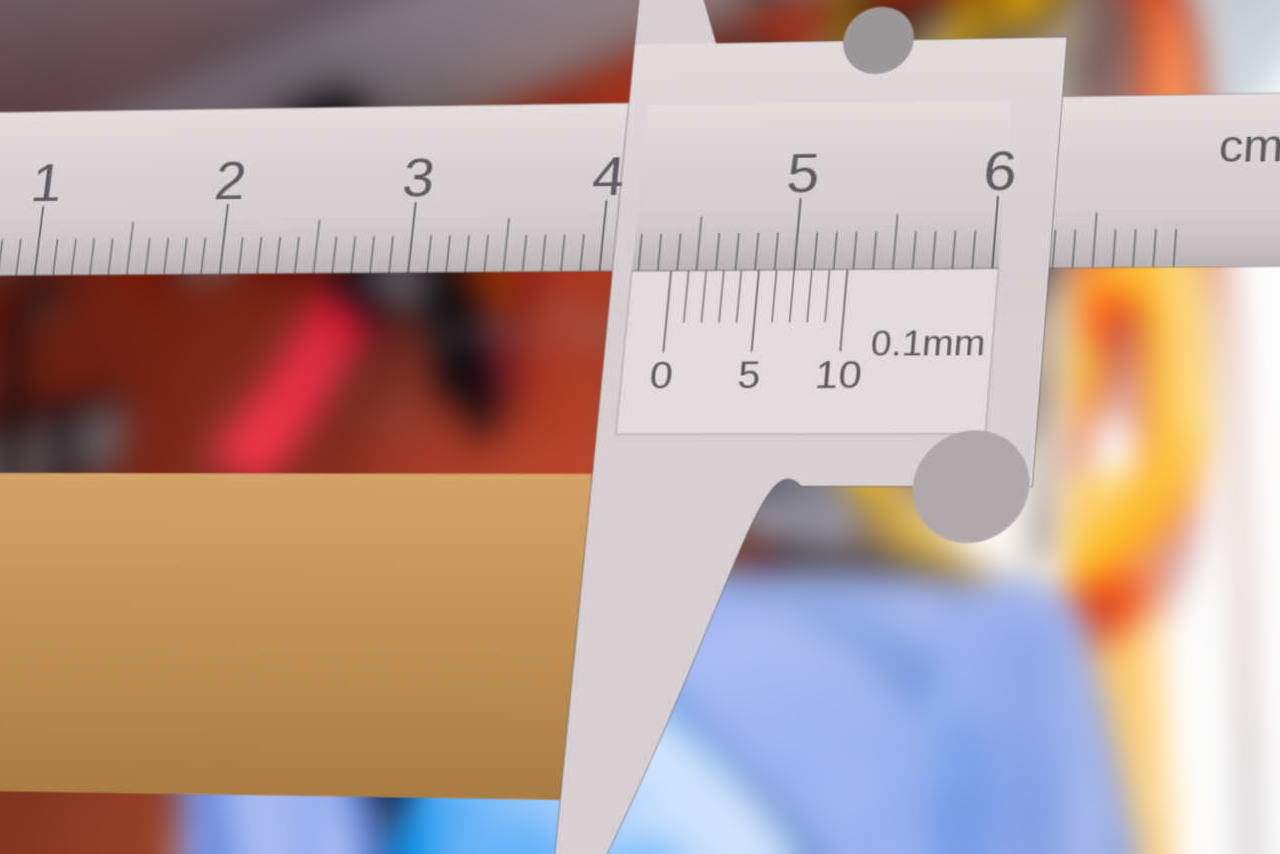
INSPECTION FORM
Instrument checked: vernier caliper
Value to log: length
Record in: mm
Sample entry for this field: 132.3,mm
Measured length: 43.7,mm
